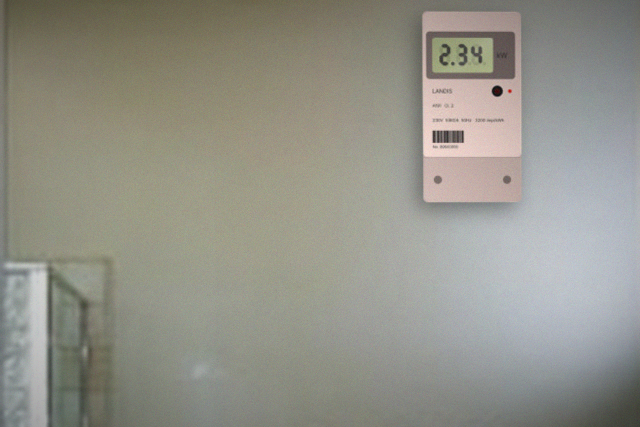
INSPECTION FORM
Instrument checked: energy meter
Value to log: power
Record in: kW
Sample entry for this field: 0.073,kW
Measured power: 2.34,kW
